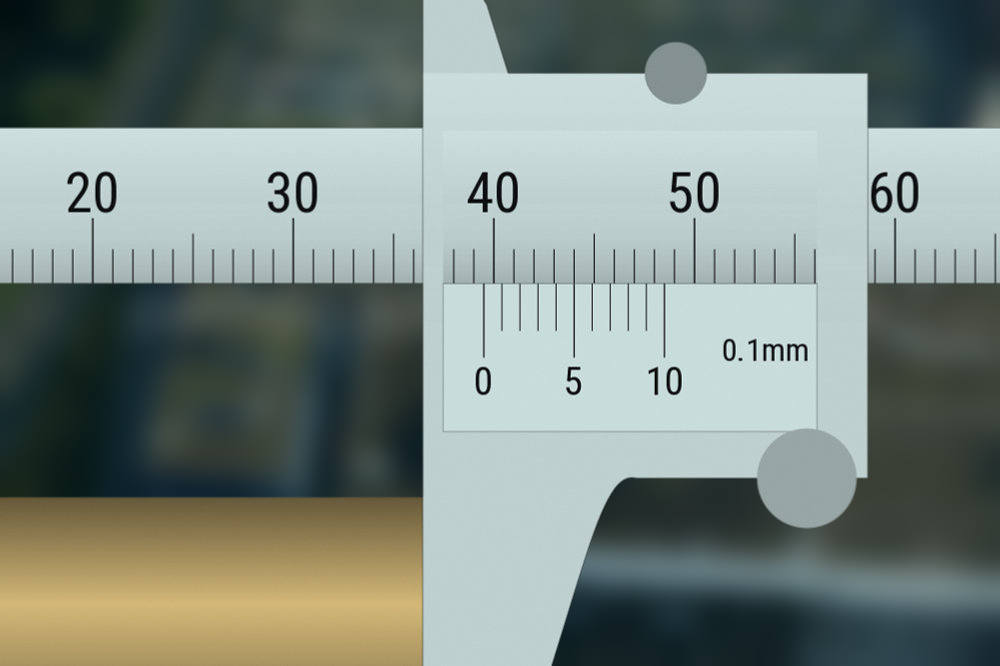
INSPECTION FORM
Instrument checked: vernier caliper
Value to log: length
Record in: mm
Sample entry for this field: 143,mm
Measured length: 39.5,mm
